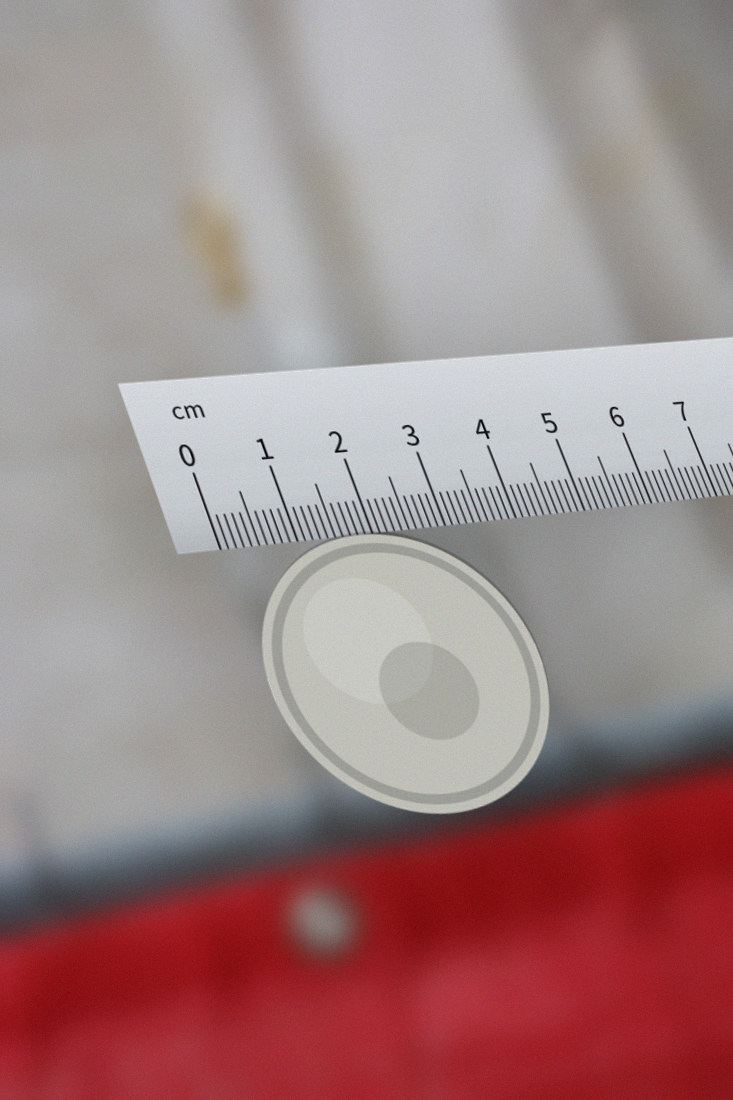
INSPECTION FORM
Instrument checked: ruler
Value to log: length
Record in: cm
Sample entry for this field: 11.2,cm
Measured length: 3.6,cm
